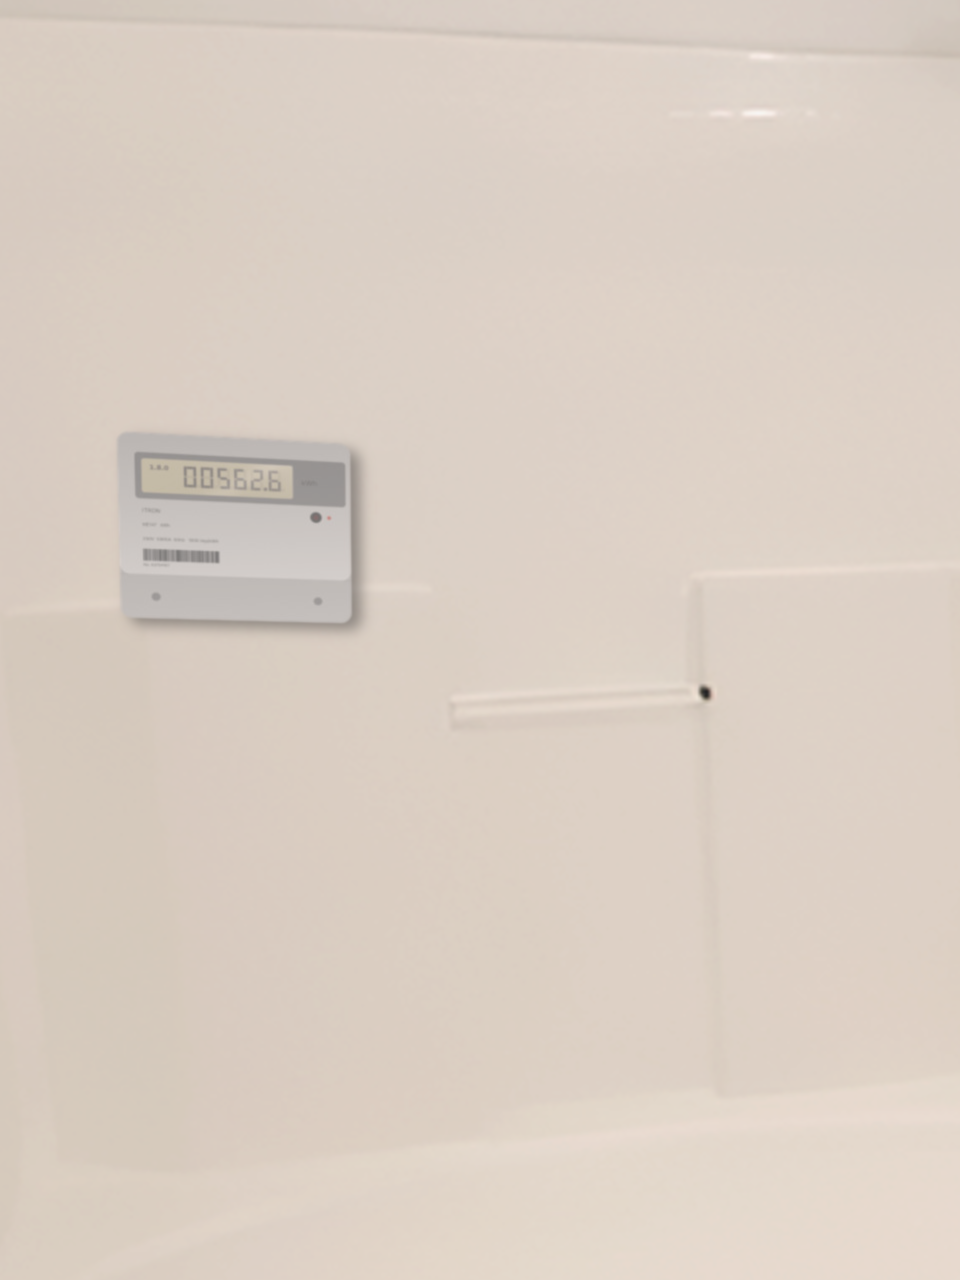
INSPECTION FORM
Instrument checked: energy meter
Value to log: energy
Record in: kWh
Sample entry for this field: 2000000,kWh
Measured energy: 562.6,kWh
